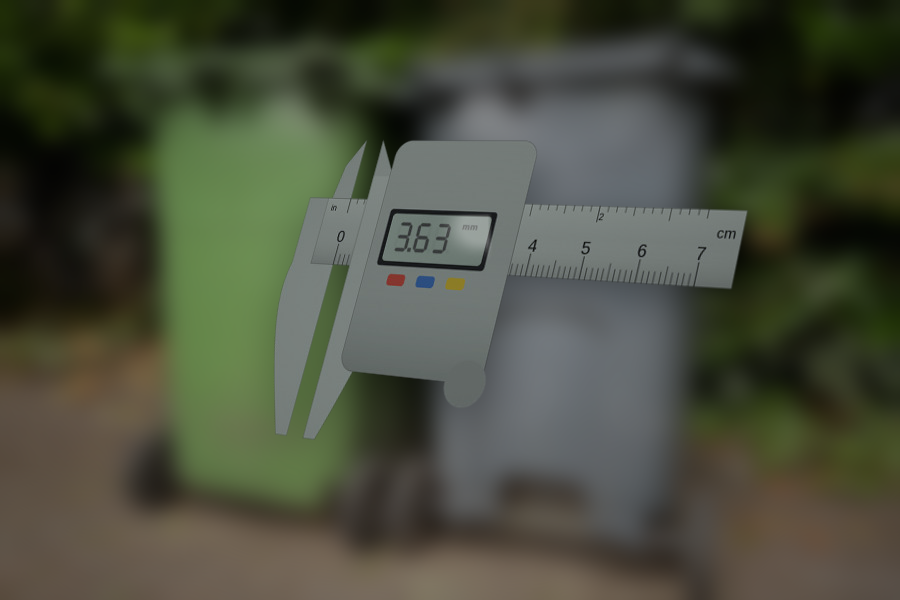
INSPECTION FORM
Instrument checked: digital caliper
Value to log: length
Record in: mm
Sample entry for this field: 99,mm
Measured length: 3.63,mm
